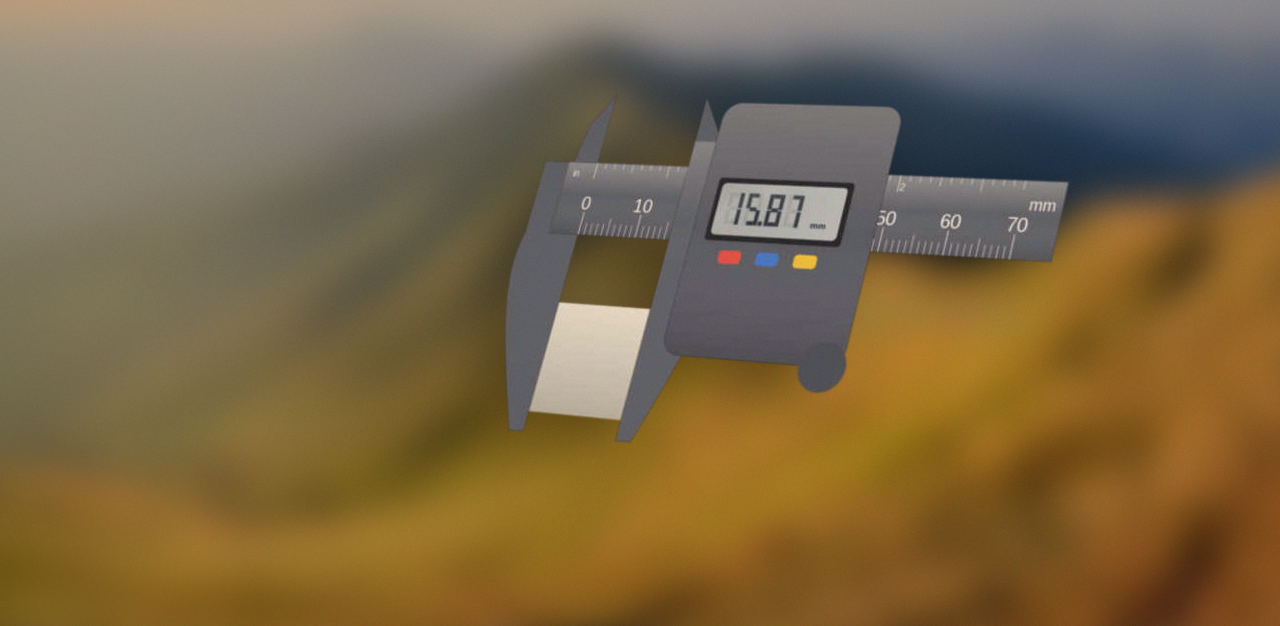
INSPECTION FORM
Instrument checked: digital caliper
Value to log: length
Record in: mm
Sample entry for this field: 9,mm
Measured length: 15.87,mm
